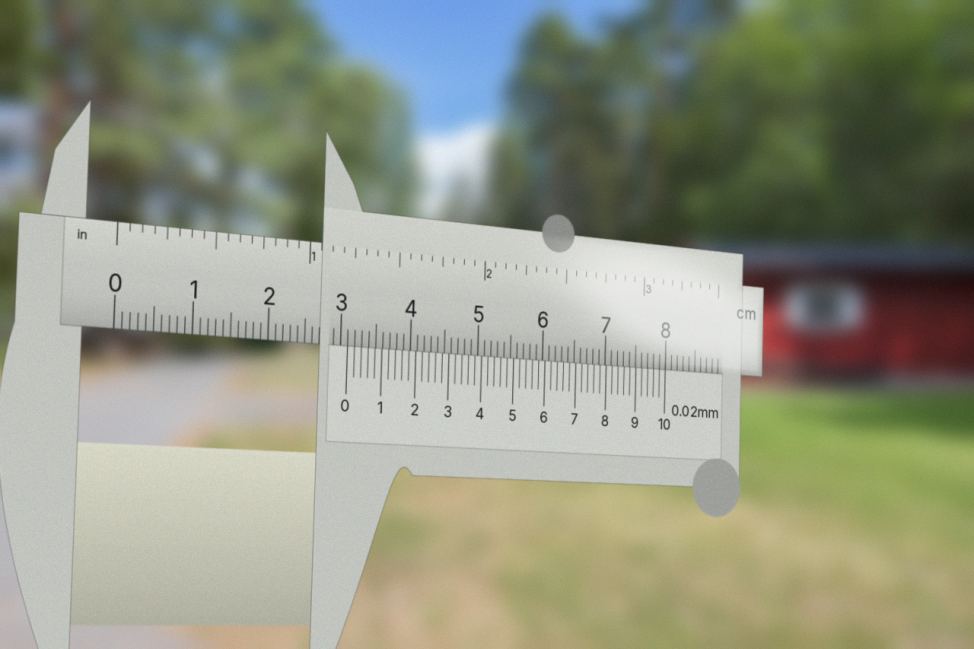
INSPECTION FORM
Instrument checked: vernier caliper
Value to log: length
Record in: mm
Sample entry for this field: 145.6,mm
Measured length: 31.0,mm
